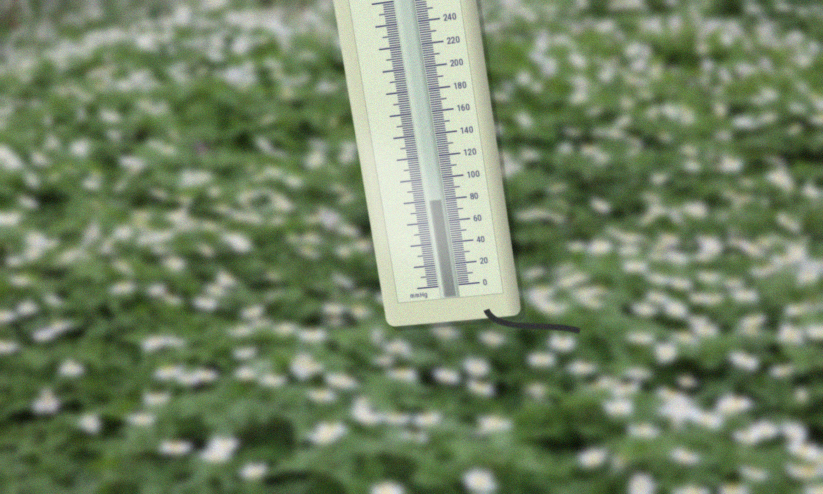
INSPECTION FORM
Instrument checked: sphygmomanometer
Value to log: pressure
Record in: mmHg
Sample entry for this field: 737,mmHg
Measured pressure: 80,mmHg
